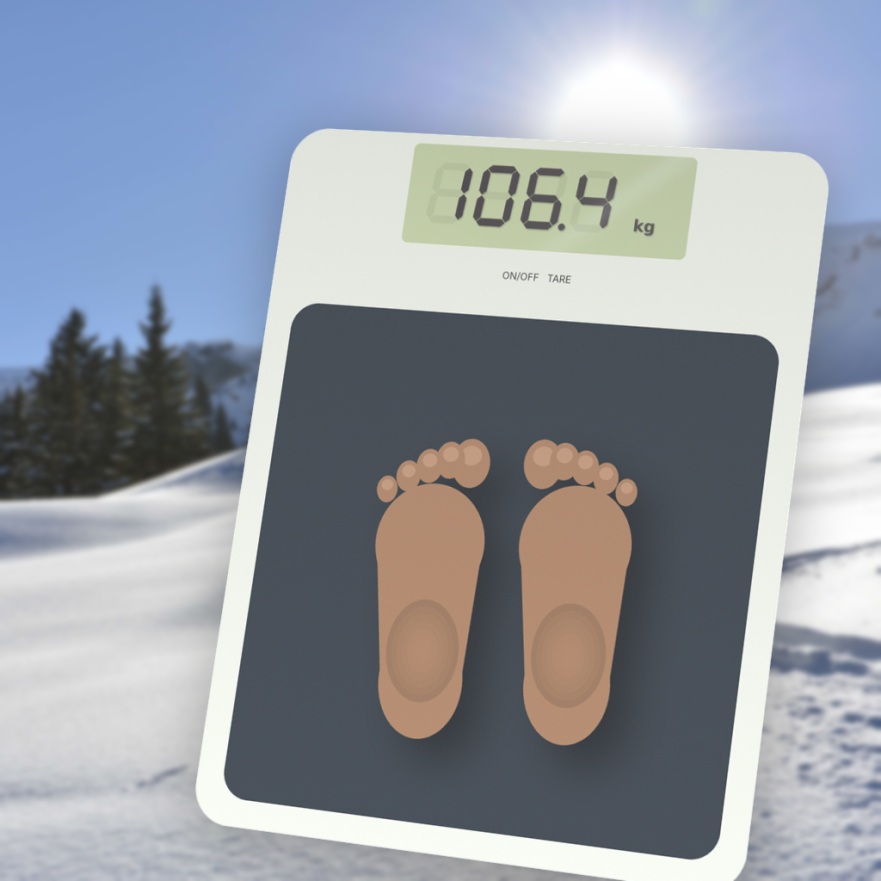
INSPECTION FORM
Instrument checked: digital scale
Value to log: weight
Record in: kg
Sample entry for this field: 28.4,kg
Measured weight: 106.4,kg
